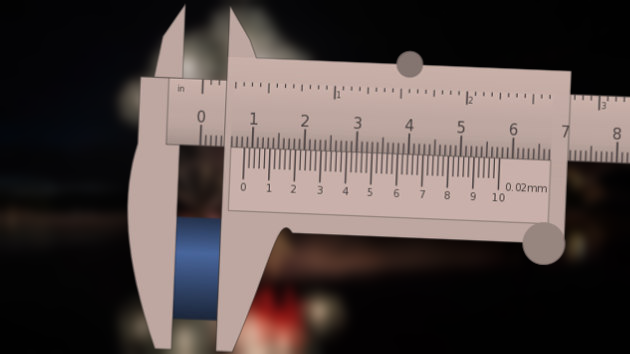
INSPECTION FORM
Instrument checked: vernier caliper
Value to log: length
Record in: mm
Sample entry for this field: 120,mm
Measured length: 8.5,mm
